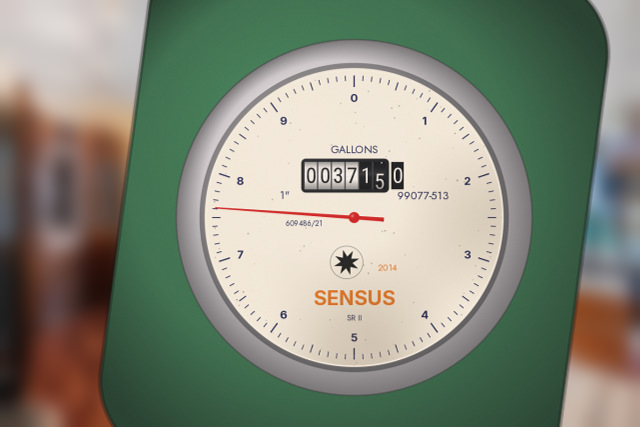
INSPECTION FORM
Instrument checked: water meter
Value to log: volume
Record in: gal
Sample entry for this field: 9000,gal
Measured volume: 37147.6,gal
